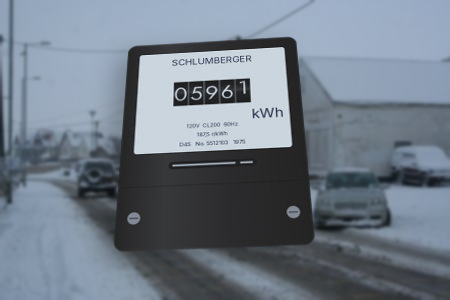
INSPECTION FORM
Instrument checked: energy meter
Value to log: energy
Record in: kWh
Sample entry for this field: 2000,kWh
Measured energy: 5961,kWh
